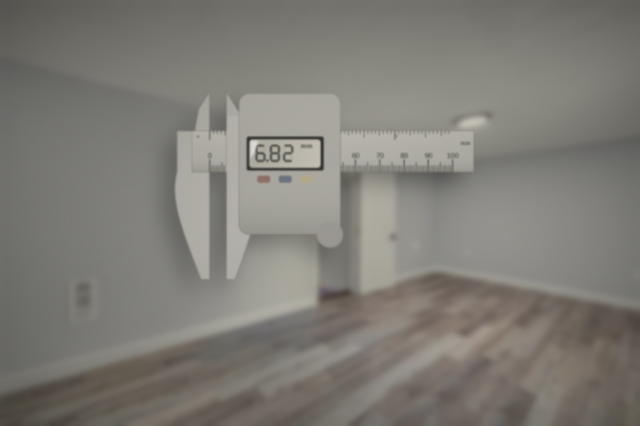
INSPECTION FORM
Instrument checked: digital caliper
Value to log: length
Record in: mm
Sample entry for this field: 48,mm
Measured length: 6.82,mm
